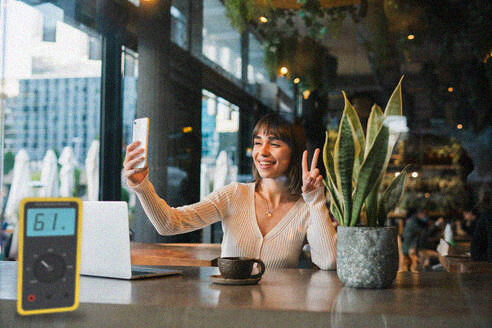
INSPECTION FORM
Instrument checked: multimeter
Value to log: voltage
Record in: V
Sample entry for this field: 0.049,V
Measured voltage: 61,V
